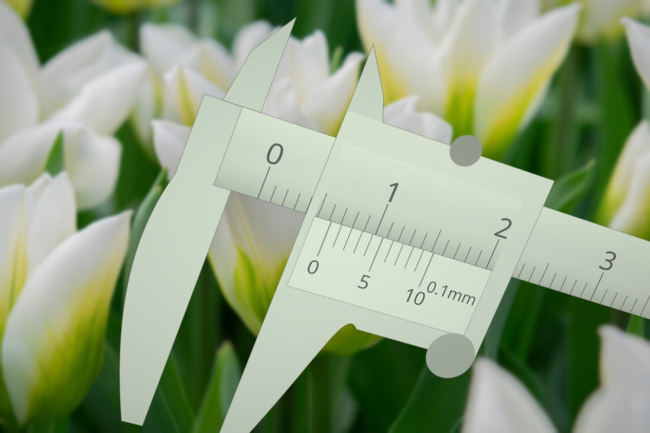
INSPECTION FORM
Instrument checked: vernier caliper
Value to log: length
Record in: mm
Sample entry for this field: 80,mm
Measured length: 6.2,mm
